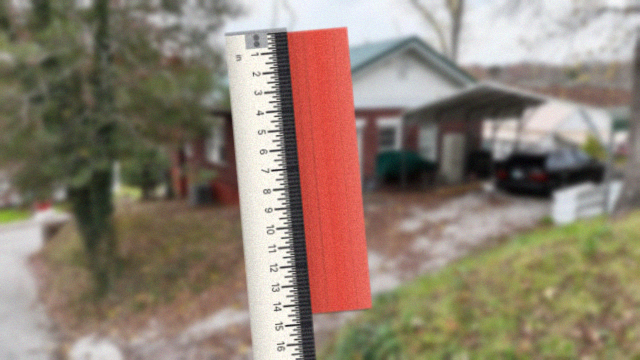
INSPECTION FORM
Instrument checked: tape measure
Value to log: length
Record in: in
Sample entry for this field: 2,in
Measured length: 14.5,in
